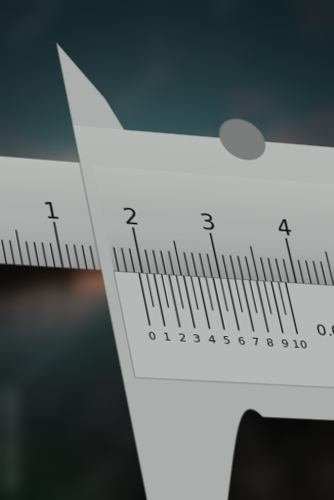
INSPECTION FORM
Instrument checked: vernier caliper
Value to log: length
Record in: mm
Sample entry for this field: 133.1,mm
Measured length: 19.6,mm
